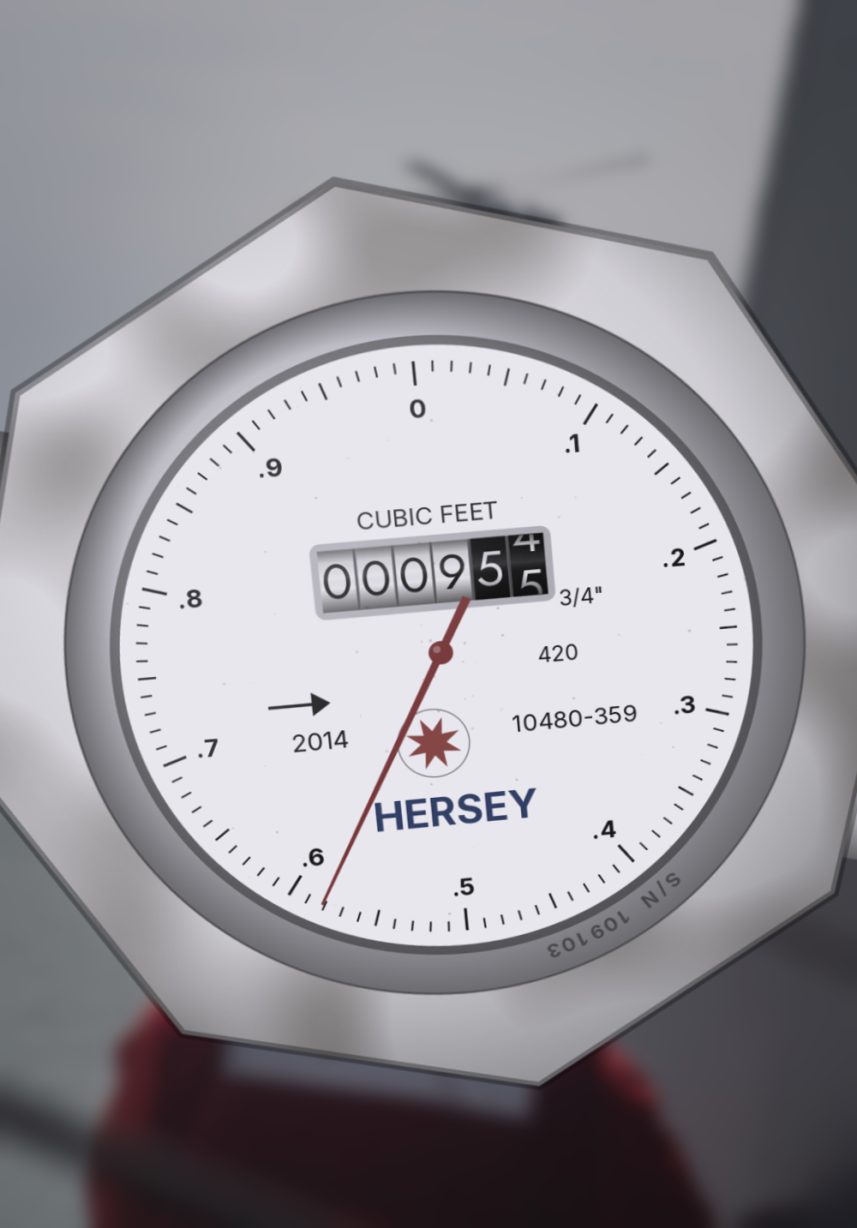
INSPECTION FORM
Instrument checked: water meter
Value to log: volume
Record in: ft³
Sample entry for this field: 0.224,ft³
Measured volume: 954.58,ft³
